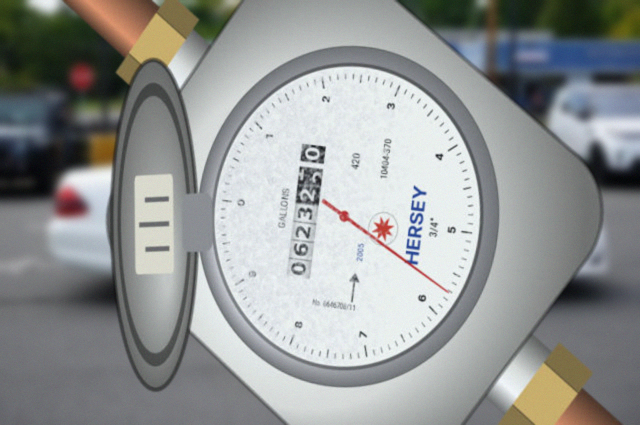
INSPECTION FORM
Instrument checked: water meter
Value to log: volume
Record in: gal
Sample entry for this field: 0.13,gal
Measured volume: 623215.7,gal
